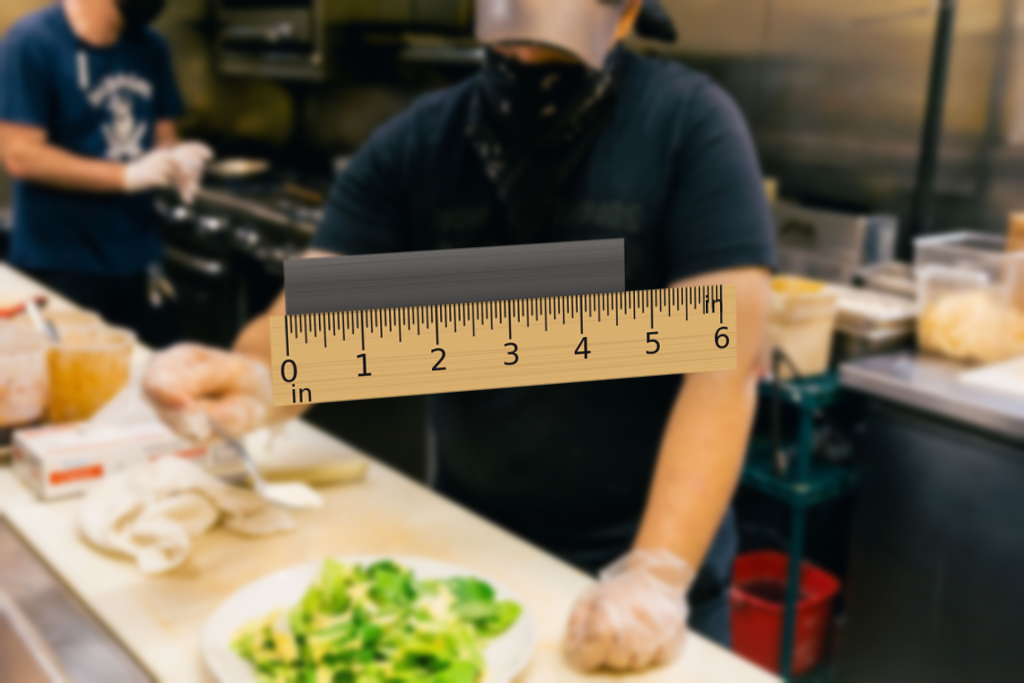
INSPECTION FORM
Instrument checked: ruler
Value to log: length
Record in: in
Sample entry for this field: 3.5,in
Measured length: 4.625,in
